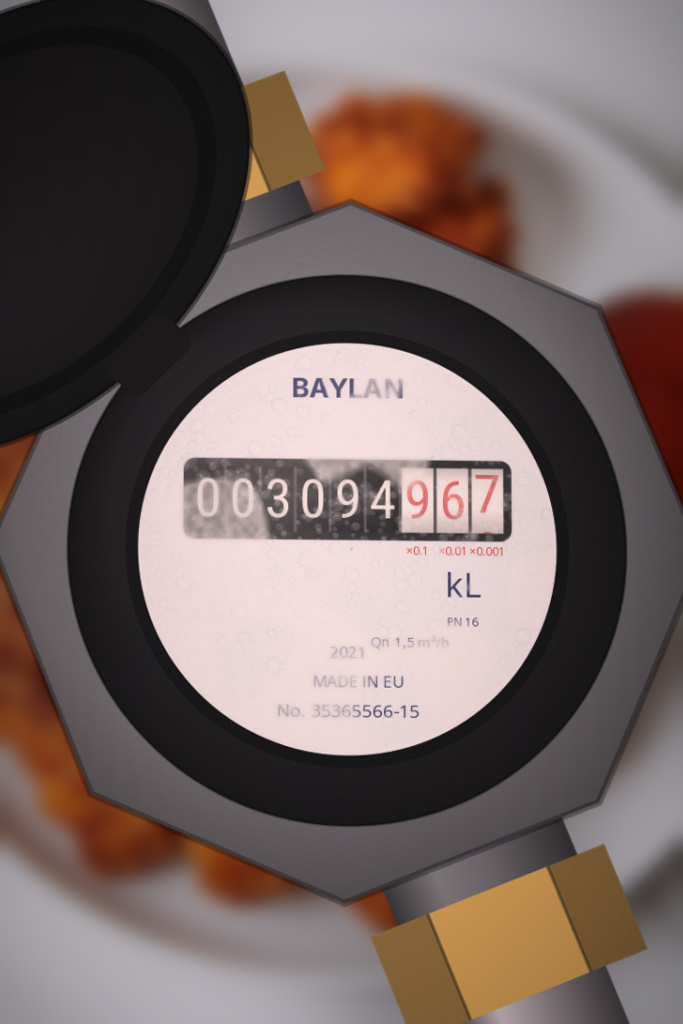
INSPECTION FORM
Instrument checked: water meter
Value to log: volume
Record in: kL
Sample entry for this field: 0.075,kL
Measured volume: 3094.967,kL
